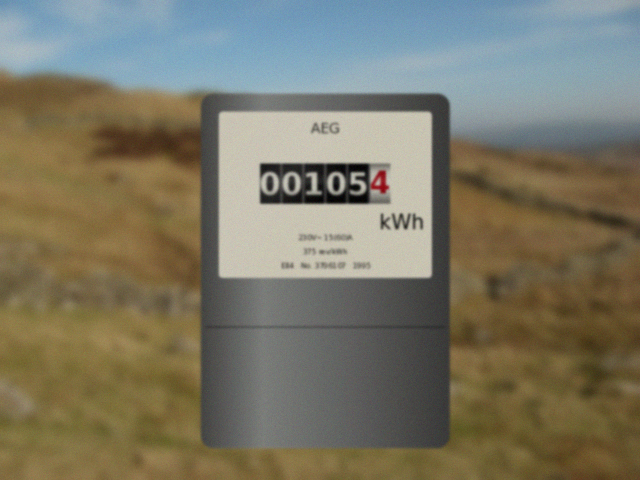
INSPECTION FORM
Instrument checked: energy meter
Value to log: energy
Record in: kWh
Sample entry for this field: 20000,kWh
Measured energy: 105.4,kWh
